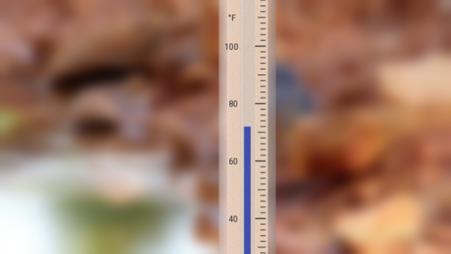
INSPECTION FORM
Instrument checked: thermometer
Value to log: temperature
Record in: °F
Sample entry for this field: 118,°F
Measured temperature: 72,°F
